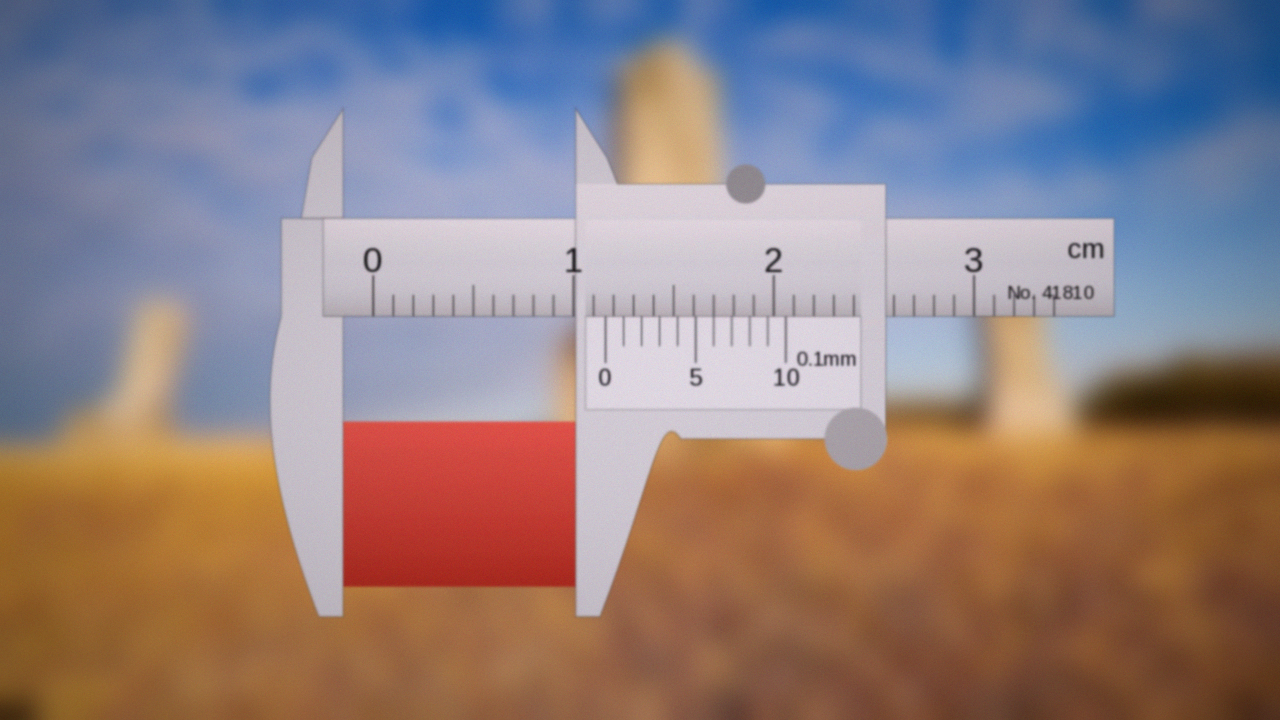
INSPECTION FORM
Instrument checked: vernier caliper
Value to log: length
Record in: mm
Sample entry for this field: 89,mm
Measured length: 11.6,mm
